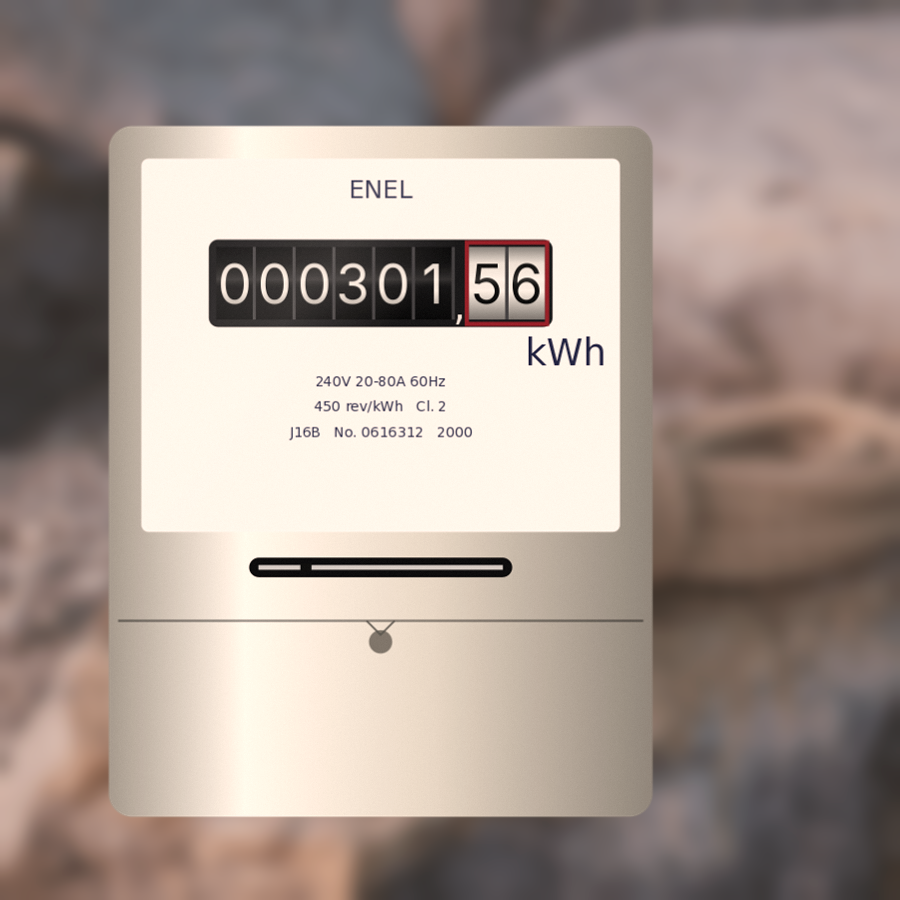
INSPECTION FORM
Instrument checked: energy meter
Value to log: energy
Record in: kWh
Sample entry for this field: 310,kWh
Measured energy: 301.56,kWh
